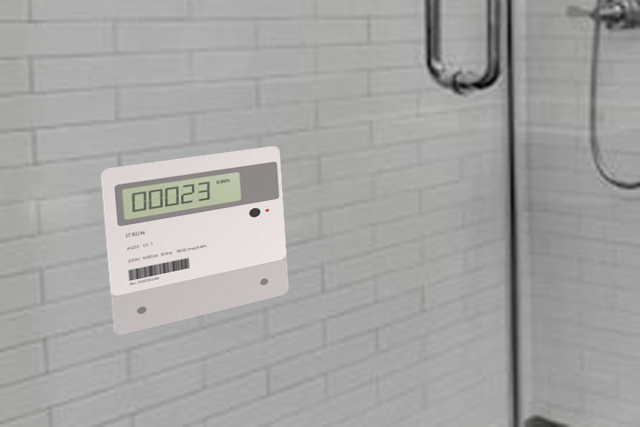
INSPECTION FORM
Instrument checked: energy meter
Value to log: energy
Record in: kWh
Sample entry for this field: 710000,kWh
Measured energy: 23,kWh
